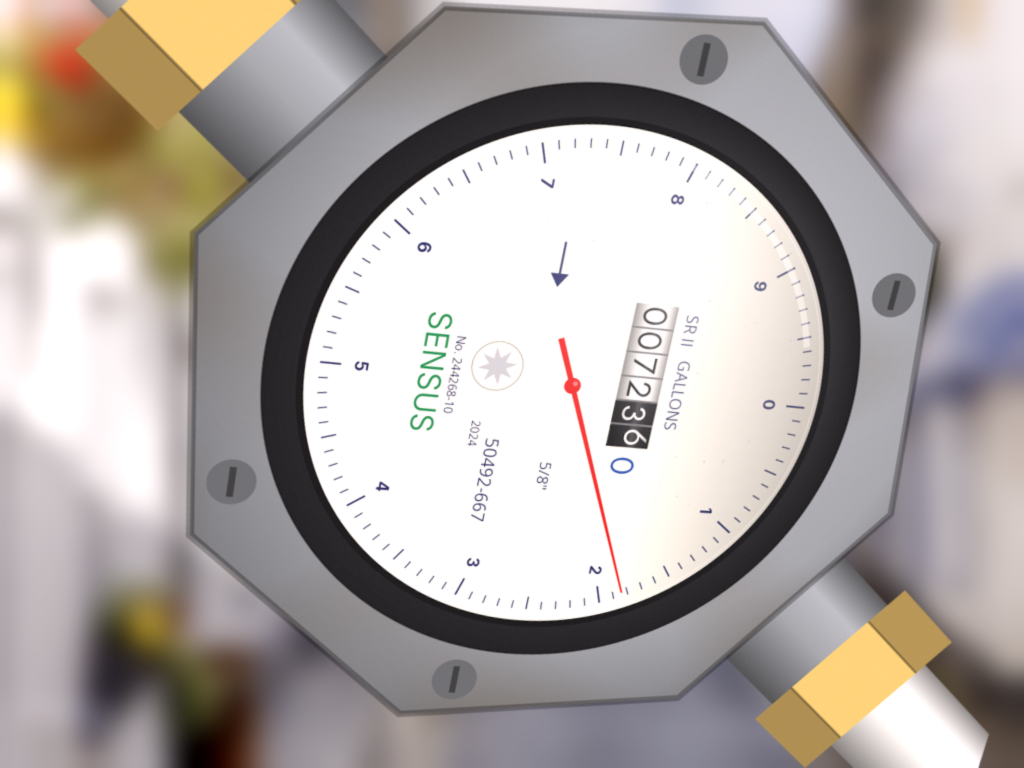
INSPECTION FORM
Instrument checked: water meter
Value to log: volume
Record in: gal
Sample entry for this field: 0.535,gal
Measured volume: 72361.8,gal
